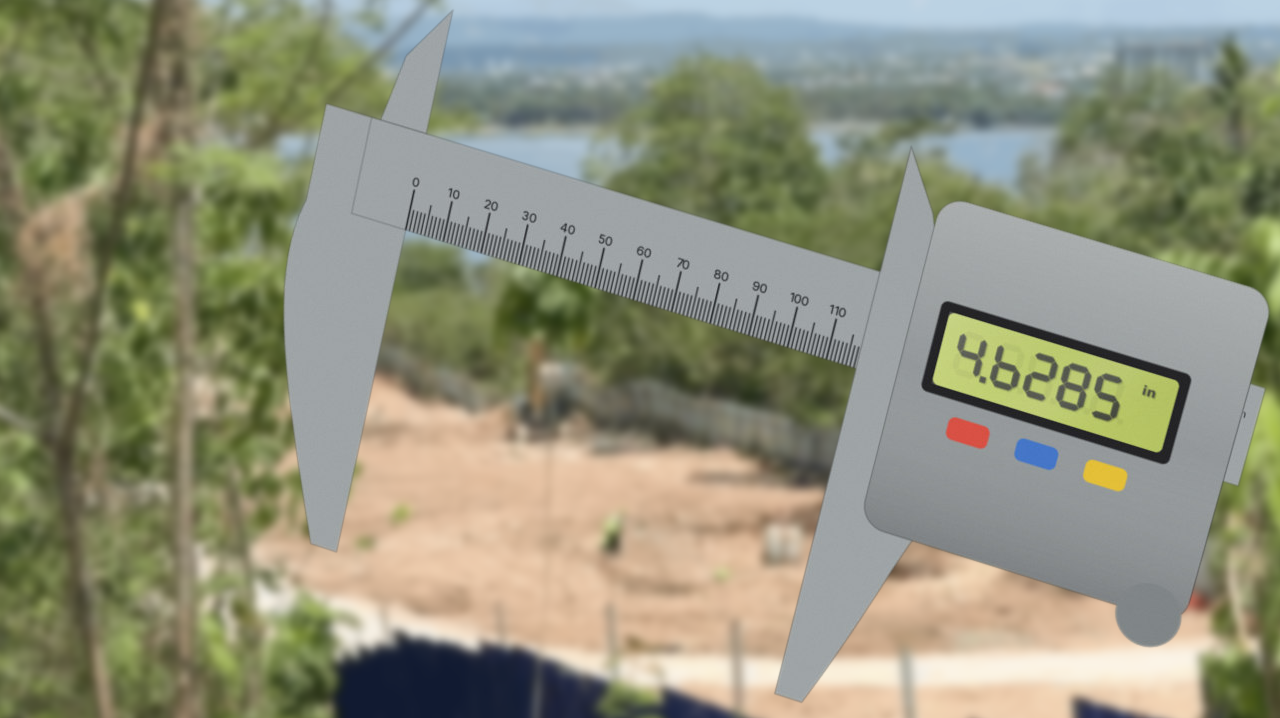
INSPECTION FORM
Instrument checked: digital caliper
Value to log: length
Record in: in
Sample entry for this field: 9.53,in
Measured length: 4.6285,in
